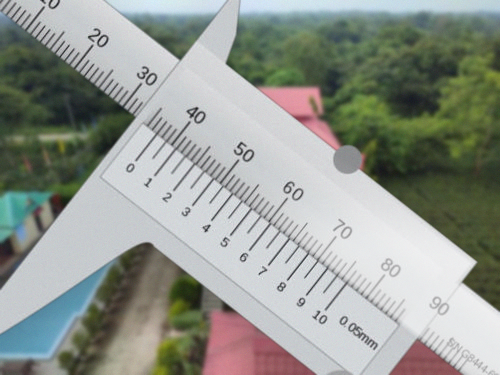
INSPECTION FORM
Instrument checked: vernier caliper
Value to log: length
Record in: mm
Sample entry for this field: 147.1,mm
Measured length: 37.0,mm
